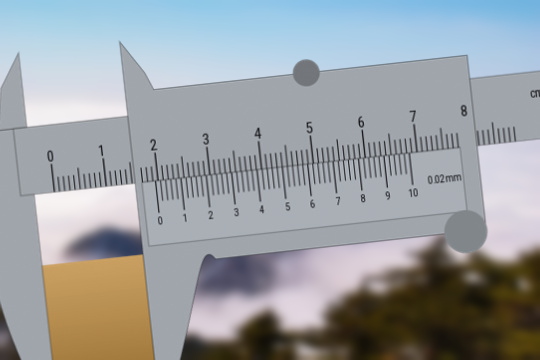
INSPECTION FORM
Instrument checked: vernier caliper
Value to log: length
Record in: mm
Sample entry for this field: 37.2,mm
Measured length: 19.5,mm
